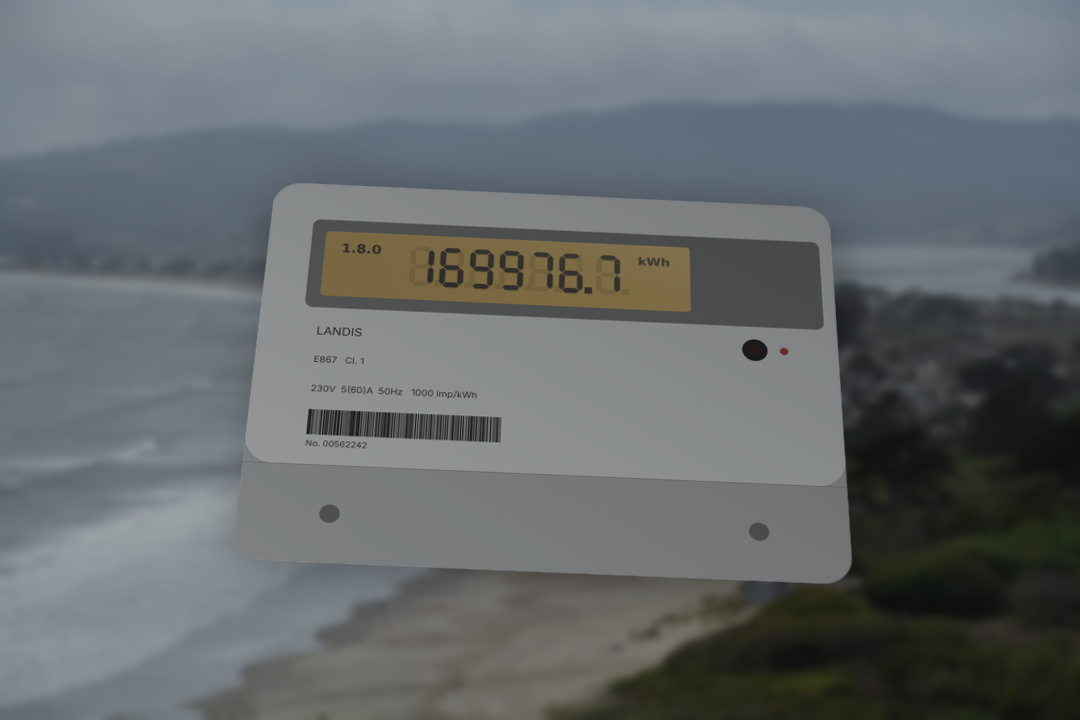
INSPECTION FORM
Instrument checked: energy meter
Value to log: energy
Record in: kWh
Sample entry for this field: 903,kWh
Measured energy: 169976.7,kWh
